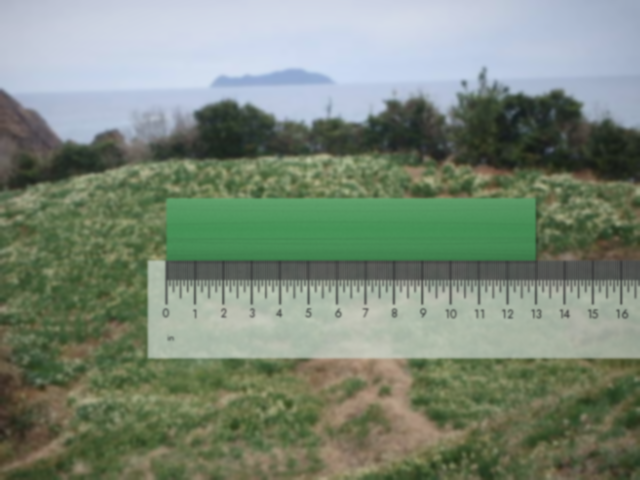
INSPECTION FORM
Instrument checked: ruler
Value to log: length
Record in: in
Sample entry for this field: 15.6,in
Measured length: 13,in
